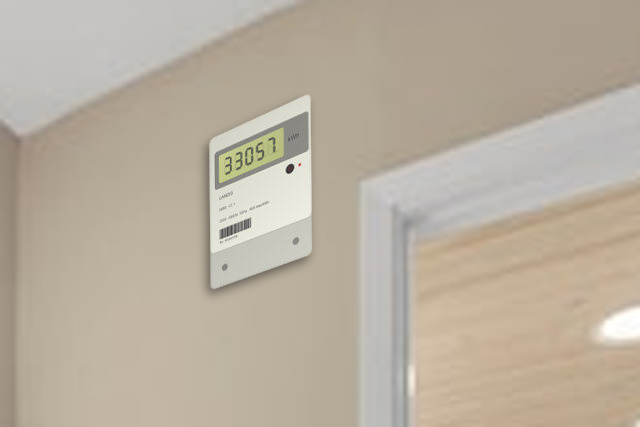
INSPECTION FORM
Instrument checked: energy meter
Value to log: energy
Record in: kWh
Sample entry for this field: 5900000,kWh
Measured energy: 33057,kWh
